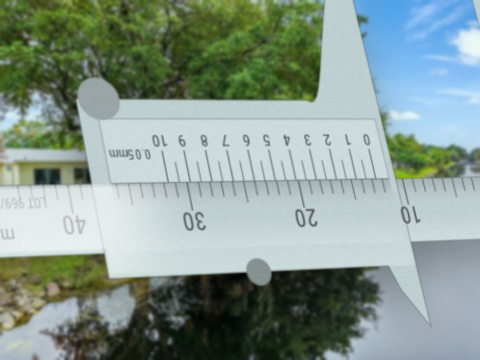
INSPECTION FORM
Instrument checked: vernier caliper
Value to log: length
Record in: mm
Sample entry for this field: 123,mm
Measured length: 12.6,mm
